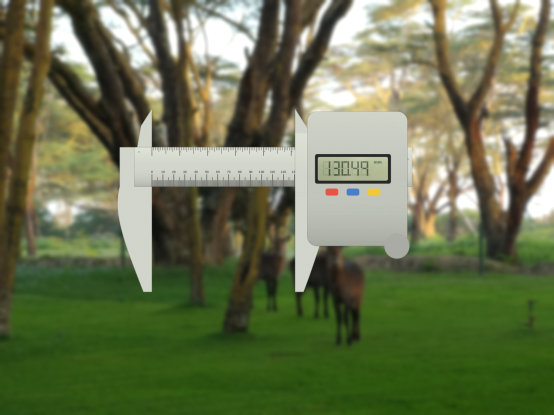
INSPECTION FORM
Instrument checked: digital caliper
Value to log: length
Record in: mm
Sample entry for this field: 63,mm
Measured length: 130.49,mm
